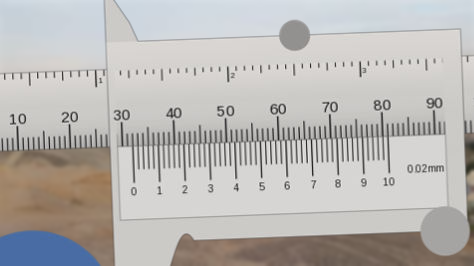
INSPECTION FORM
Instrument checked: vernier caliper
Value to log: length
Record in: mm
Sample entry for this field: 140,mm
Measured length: 32.0,mm
